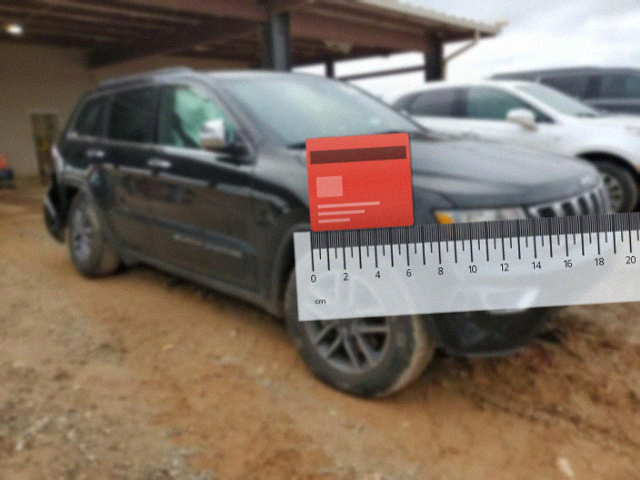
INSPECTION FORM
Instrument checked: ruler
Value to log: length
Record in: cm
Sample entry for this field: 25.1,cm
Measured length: 6.5,cm
